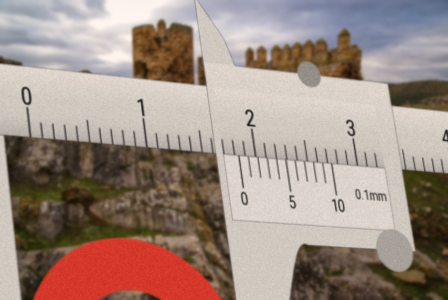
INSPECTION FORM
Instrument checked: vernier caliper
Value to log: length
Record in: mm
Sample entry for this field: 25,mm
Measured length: 18.4,mm
